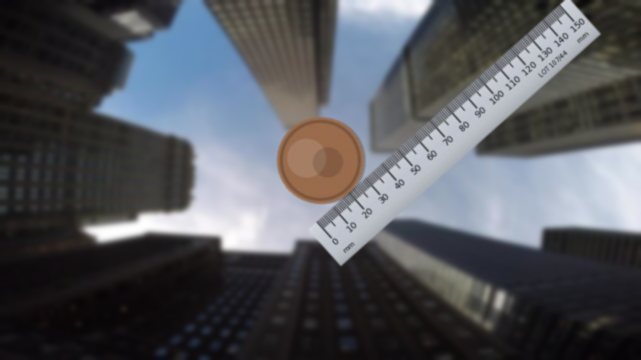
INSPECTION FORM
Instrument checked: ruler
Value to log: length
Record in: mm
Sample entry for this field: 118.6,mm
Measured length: 40,mm
